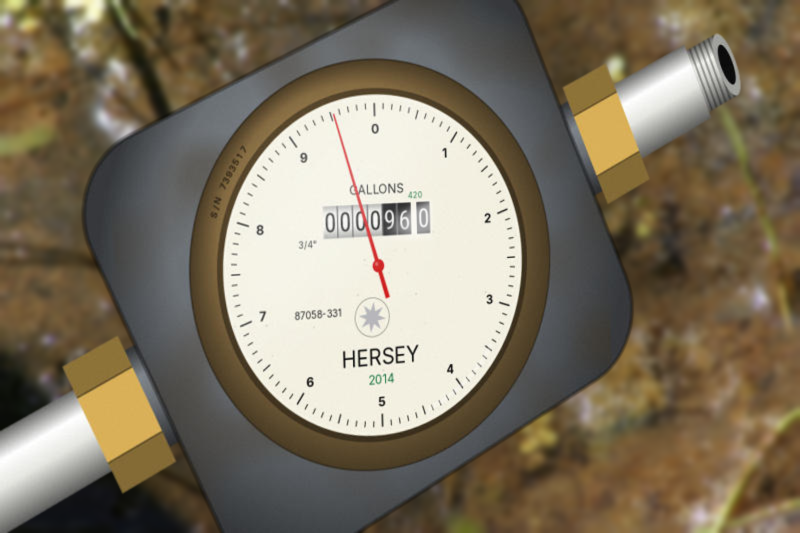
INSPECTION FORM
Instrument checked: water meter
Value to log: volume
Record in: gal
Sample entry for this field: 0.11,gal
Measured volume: 959.5,gal
